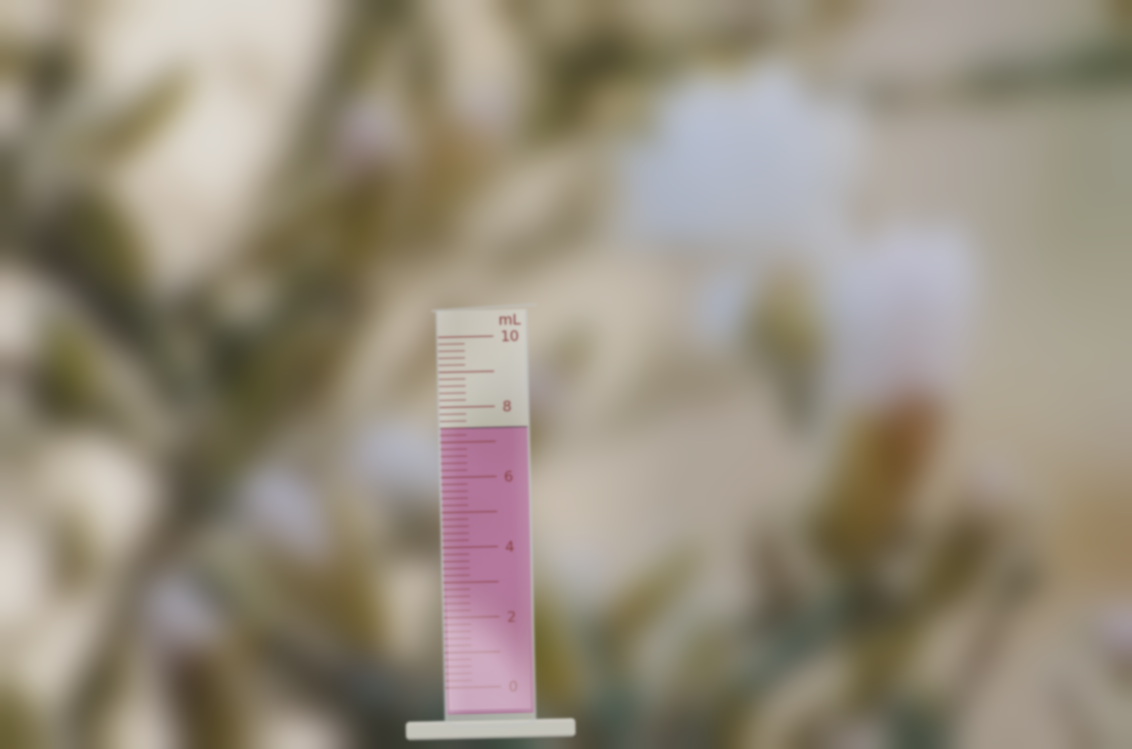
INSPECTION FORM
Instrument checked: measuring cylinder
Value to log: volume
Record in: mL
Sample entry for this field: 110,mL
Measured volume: 7.4,mL
